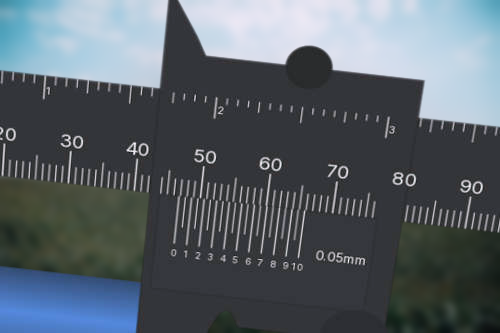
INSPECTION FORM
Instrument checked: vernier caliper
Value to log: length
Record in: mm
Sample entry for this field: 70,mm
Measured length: 46.8,mm
